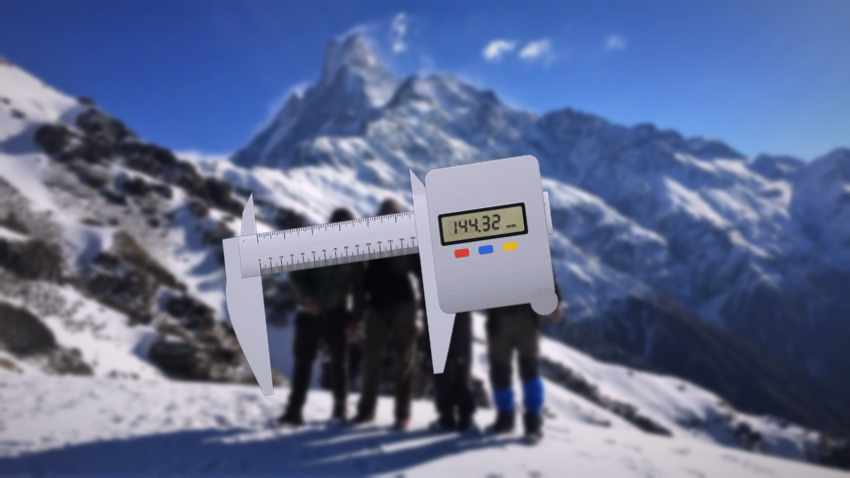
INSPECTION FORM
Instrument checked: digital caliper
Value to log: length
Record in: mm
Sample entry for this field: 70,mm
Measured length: 144.32,mm
